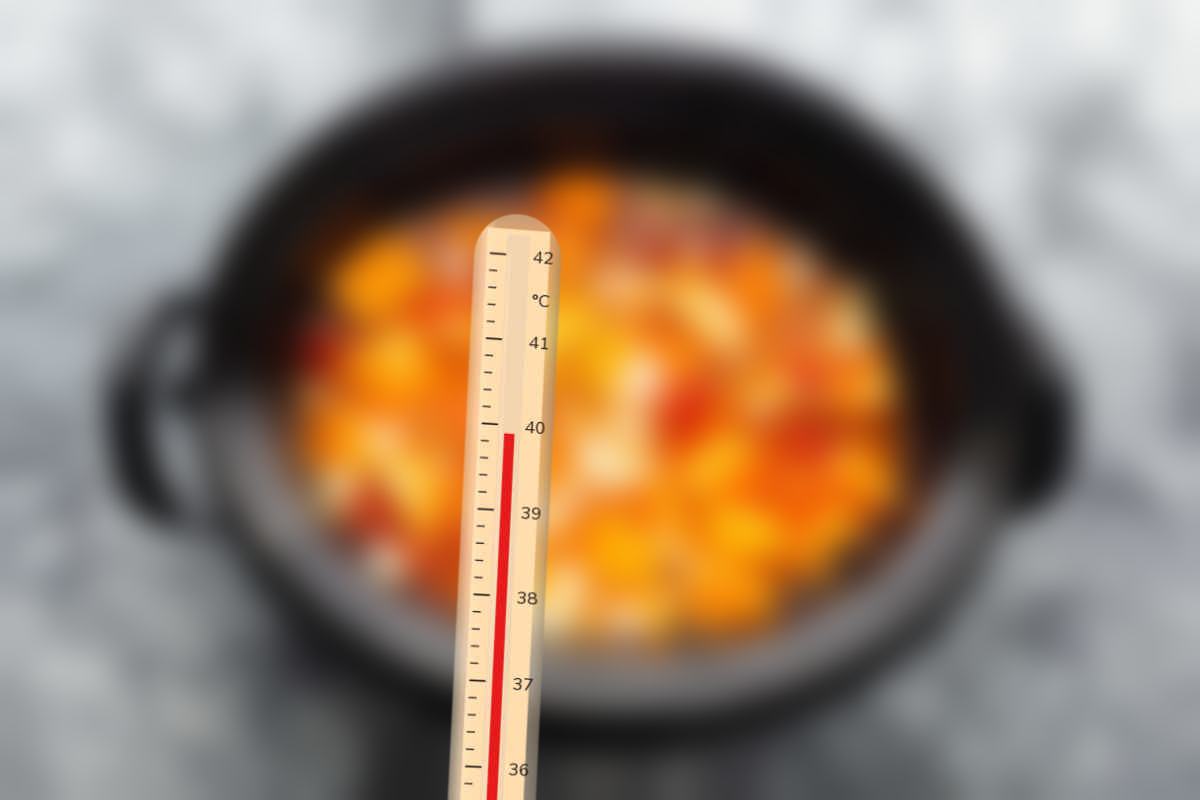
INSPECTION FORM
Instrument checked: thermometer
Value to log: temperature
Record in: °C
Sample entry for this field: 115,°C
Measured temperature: 39.9,°C
